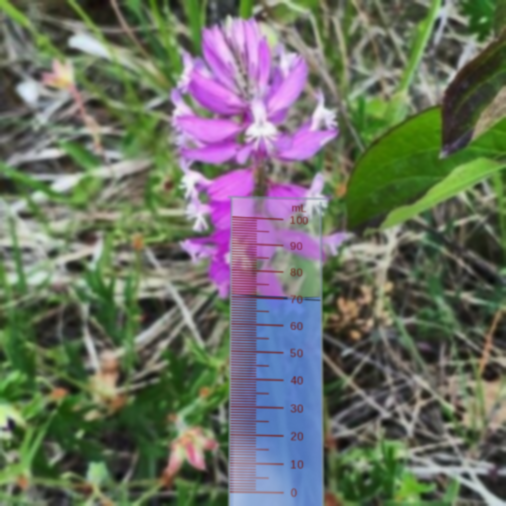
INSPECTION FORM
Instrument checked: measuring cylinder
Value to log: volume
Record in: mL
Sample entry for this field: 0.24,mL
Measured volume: 70,mL
